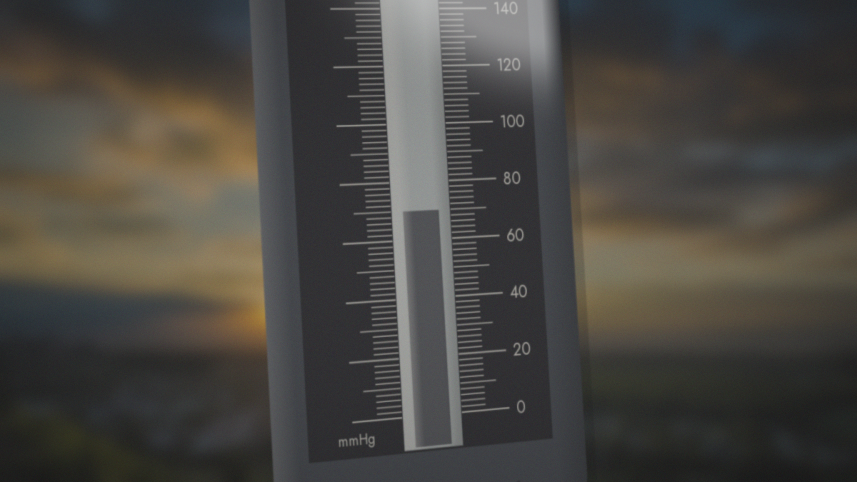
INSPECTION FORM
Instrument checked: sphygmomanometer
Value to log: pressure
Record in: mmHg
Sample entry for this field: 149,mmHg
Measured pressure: 70,mmHg
